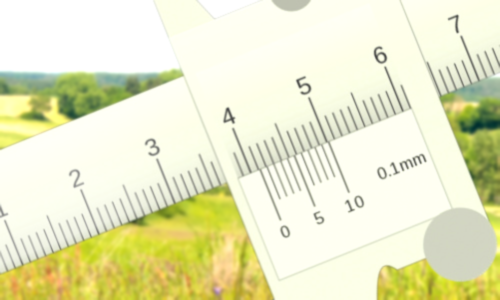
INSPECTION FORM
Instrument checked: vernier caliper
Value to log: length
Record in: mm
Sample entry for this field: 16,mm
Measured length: 41.2,mm
